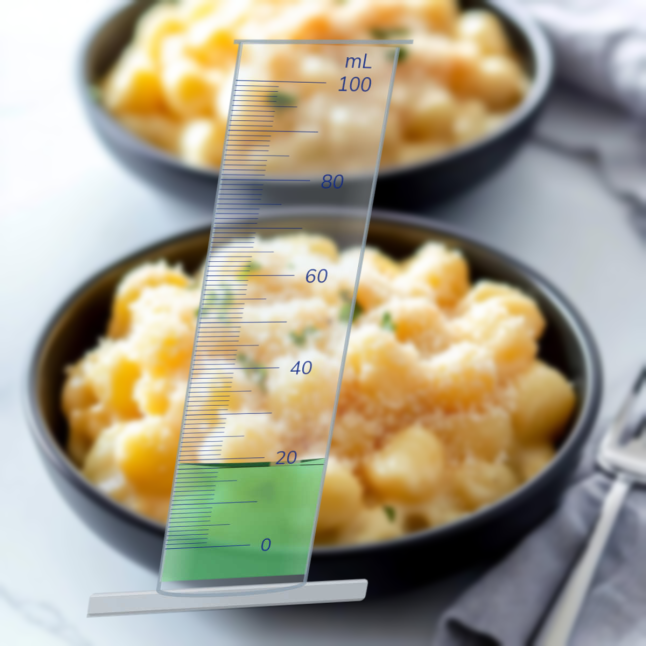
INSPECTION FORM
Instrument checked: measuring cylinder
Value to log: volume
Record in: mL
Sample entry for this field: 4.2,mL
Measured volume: 18,mL
